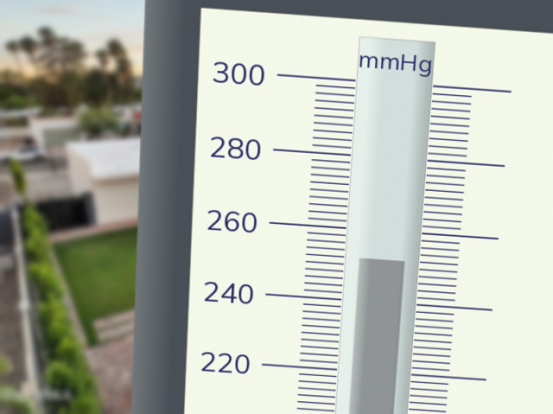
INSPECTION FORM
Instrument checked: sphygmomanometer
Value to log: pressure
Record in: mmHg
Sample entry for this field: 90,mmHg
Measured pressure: 252,mmHg
